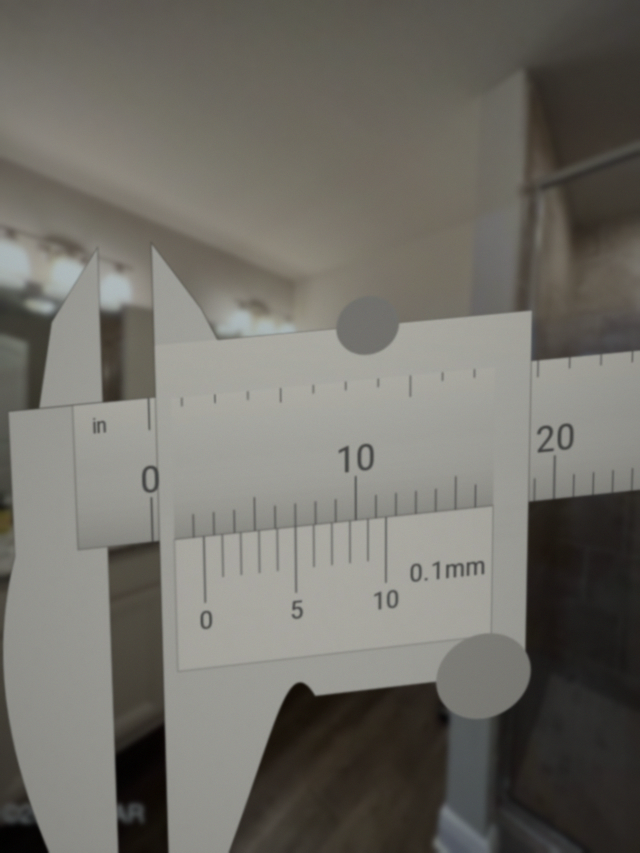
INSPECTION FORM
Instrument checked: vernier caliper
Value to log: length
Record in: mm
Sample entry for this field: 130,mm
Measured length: 2.5,mm
